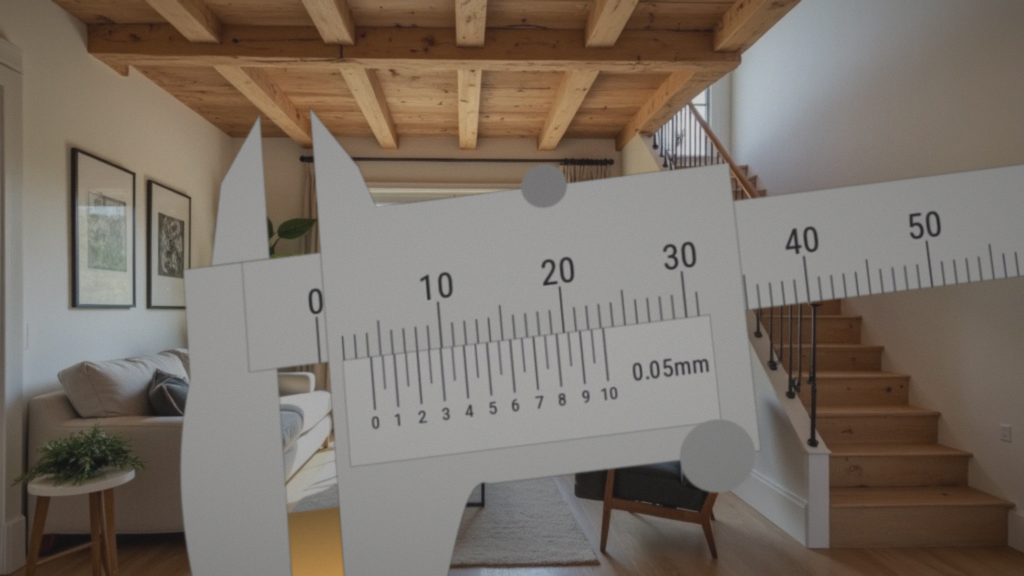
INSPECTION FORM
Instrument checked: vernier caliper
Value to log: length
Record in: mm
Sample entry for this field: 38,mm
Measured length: 4.2,mm
